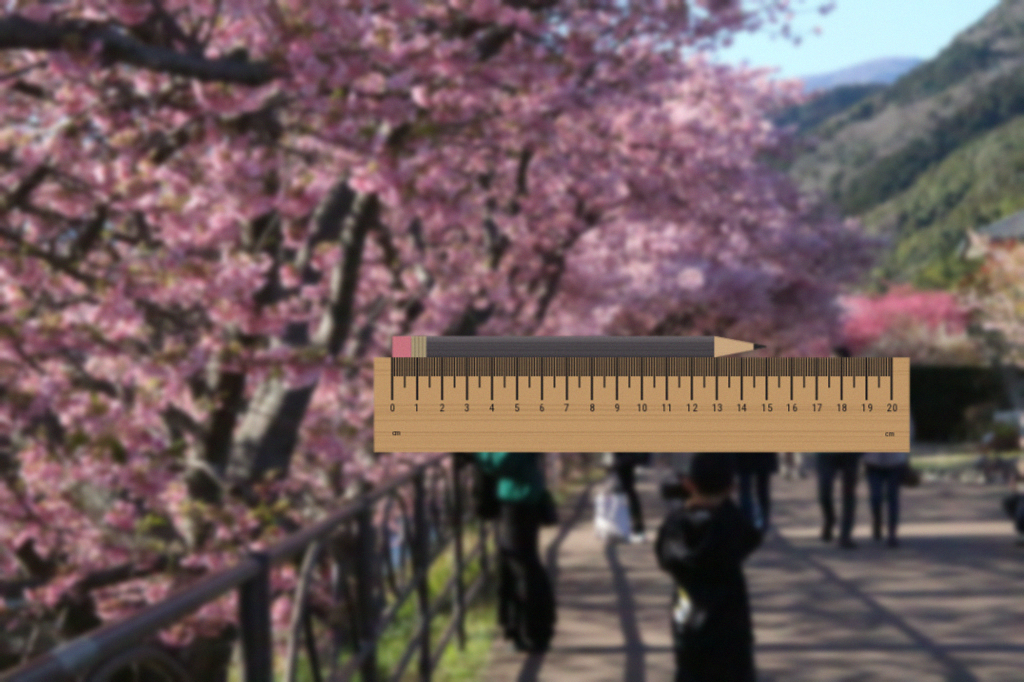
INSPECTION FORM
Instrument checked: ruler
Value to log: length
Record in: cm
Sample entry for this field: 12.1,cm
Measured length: 15,cm
